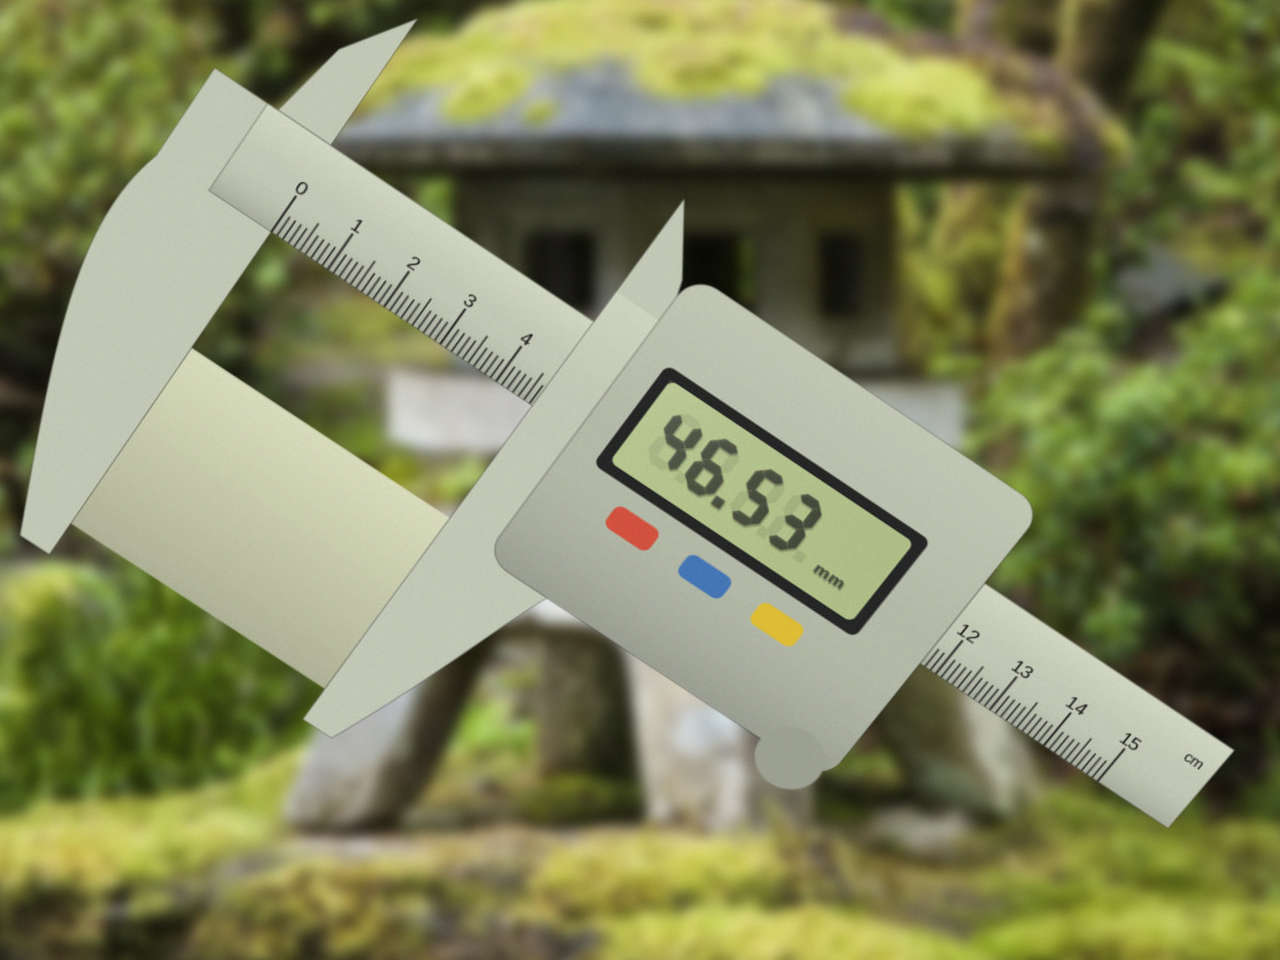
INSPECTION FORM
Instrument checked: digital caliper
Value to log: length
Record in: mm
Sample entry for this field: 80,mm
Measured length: 46.53,mm
